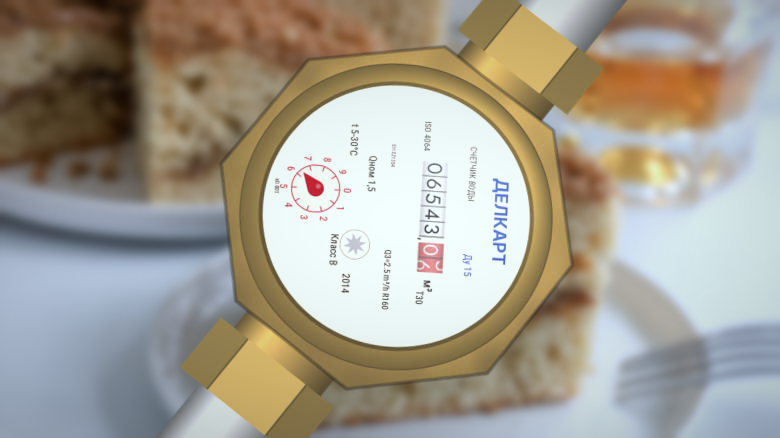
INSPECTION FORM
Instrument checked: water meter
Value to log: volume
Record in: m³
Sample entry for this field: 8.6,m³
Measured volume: 6543.056,m³
